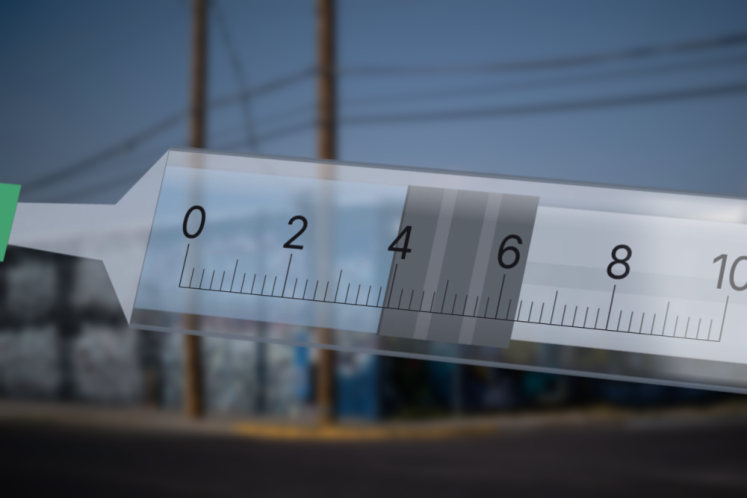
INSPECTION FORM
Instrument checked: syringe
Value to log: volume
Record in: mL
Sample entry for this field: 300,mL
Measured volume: 3.9,mL
